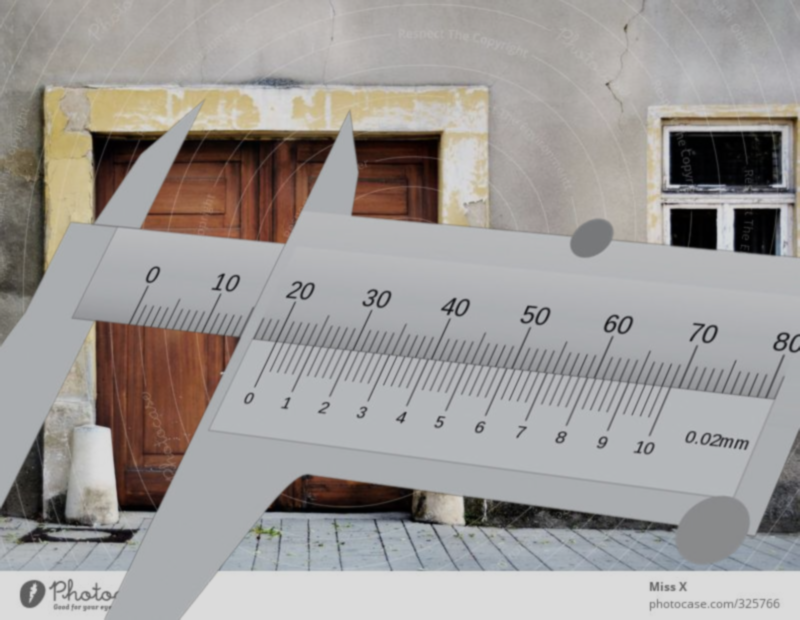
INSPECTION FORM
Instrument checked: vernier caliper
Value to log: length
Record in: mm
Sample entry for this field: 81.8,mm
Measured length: 20.0,mm
